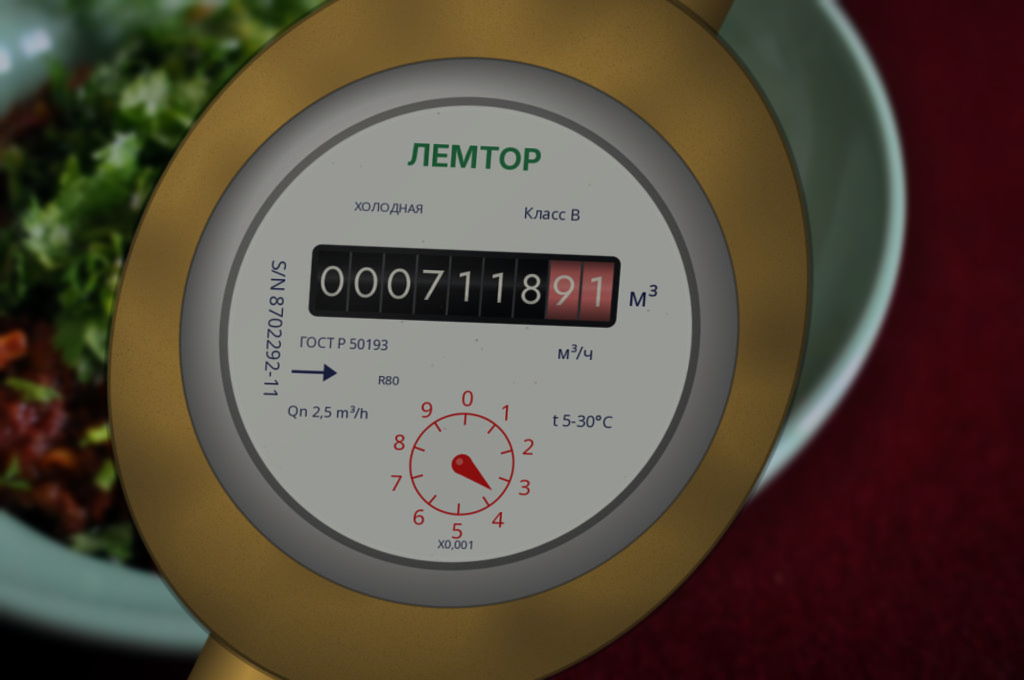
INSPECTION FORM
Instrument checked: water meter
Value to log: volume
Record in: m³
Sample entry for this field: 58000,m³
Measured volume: 7118.913,m³
